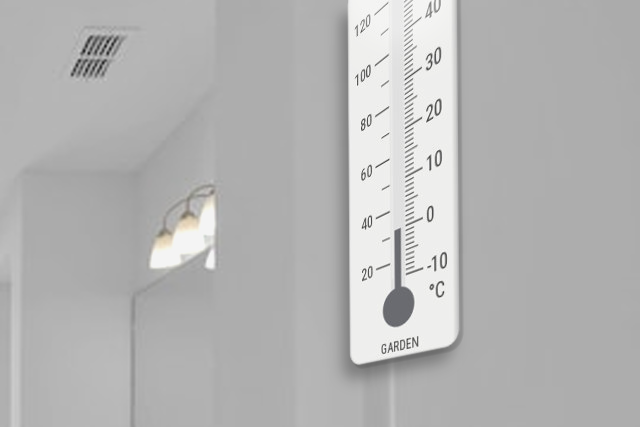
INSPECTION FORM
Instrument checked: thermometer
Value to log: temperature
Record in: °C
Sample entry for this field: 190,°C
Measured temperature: 0,°C
